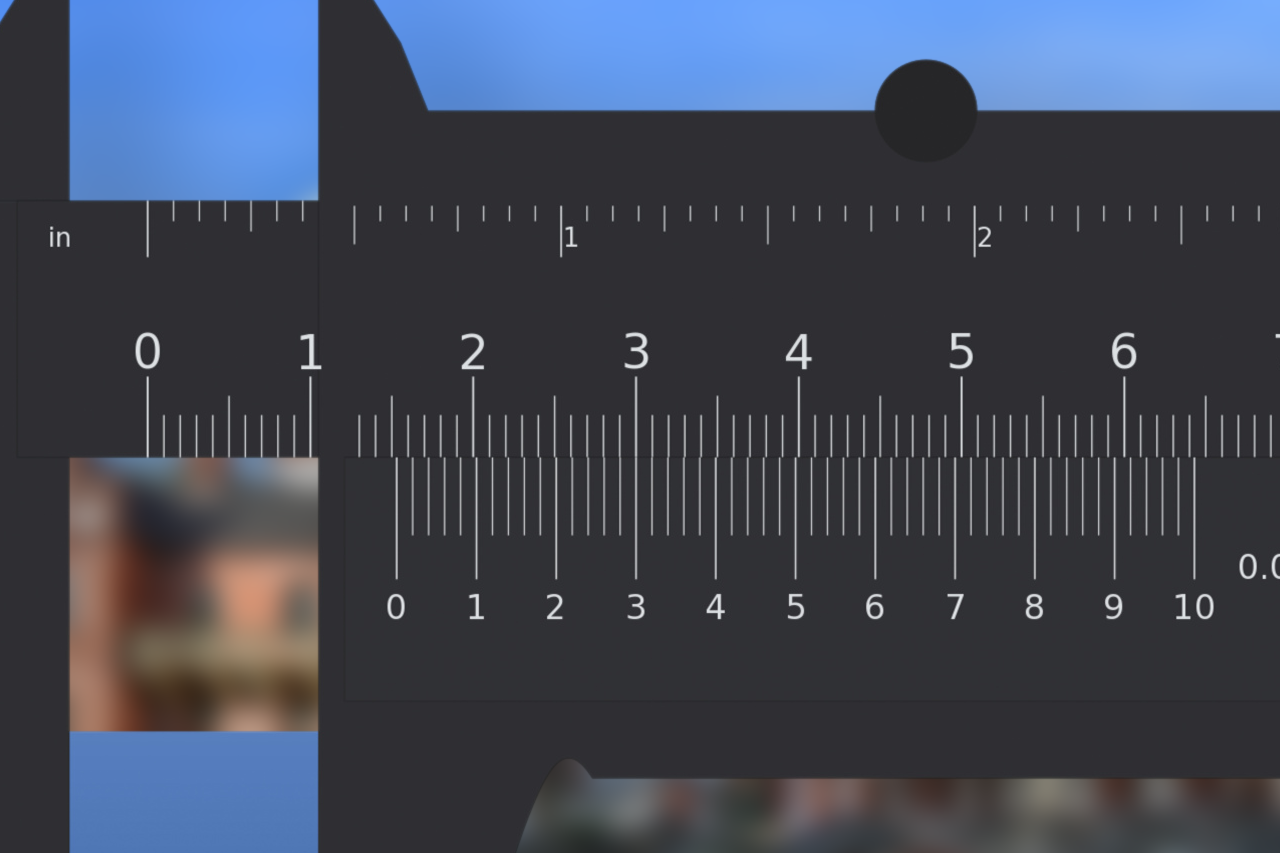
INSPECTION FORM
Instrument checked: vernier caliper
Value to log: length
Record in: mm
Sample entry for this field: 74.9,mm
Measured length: 15.3,mm
